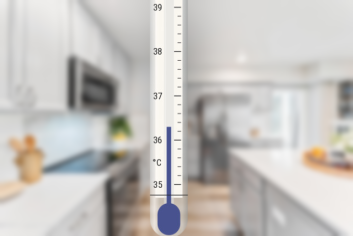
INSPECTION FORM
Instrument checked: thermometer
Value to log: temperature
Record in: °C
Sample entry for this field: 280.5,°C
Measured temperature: 36.3,°C
